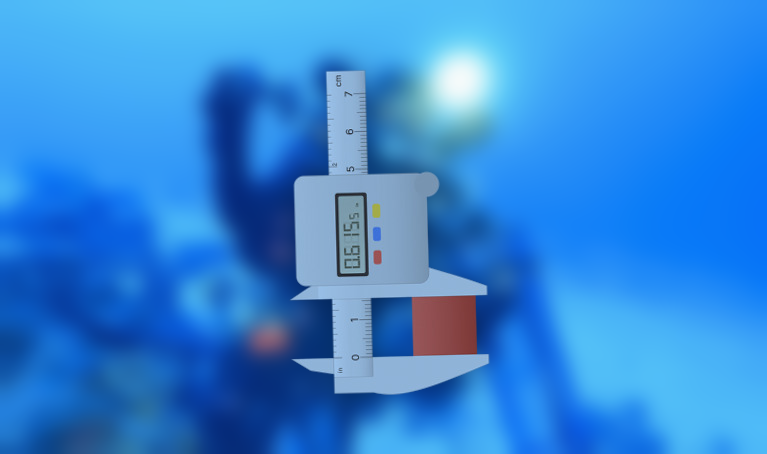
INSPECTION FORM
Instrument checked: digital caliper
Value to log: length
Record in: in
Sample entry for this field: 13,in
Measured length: 0.6155,in
